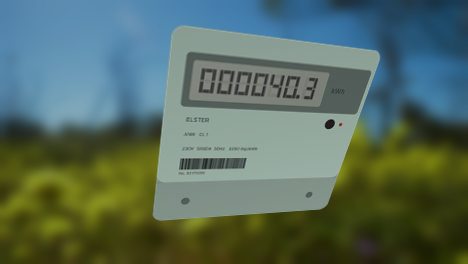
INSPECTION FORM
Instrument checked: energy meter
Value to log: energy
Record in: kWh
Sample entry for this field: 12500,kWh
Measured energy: 40.3,kWh
